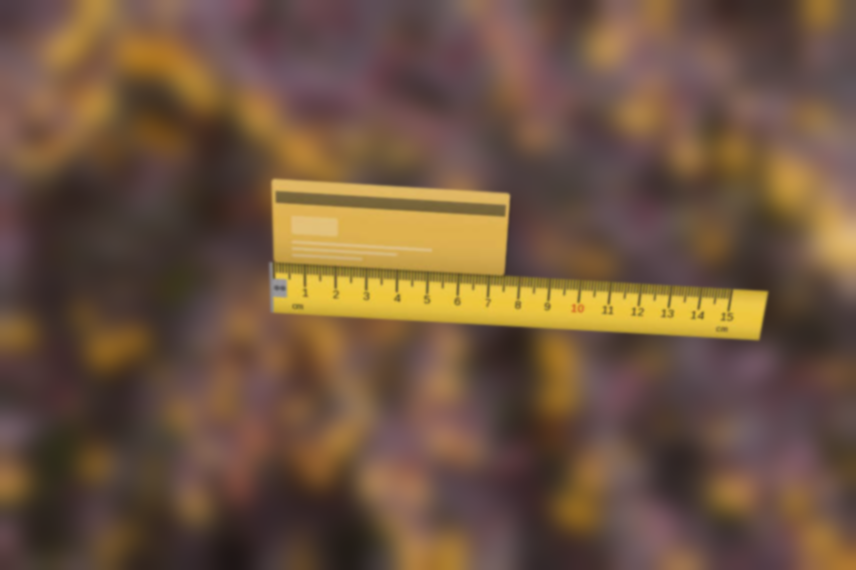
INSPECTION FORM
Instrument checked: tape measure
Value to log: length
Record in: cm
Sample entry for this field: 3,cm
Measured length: 7.5,cm
